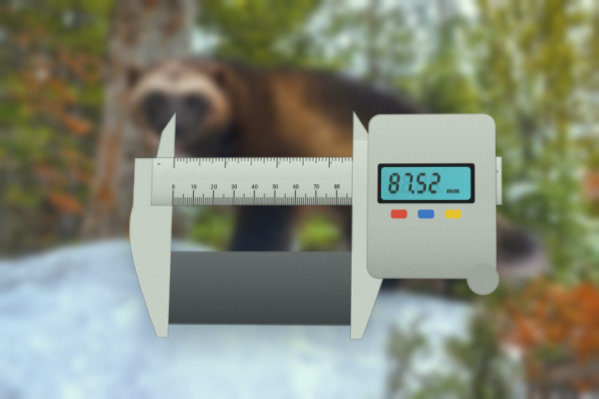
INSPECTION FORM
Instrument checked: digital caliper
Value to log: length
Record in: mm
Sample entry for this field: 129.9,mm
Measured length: 87.52,mm
